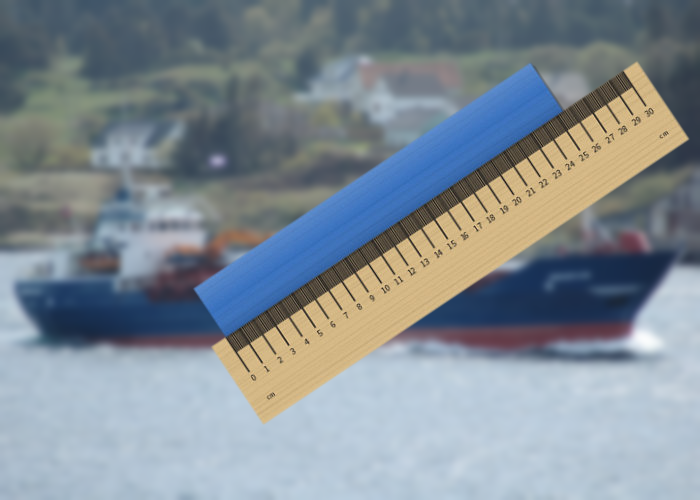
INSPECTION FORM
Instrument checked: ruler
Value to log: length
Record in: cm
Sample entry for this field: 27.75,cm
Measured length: 25.5,cm
